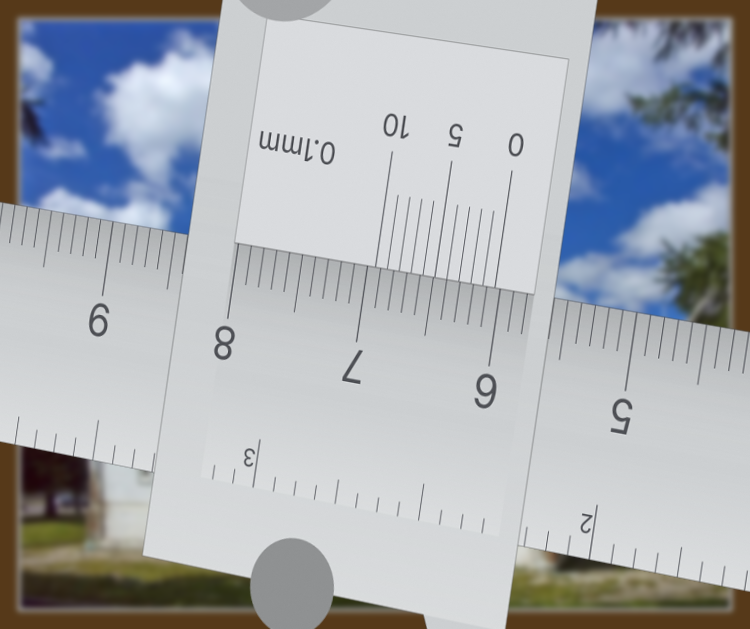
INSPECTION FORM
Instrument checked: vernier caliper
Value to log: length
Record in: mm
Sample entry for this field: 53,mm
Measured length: 60.4,mm
